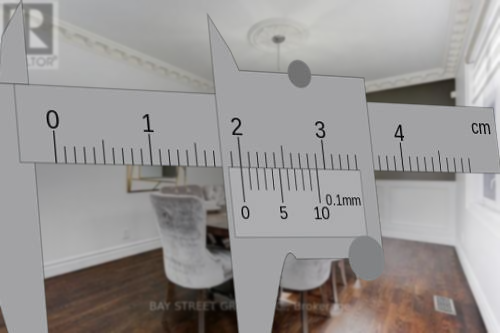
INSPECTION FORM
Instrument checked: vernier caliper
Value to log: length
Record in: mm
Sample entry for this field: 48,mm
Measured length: 20.0,mm
